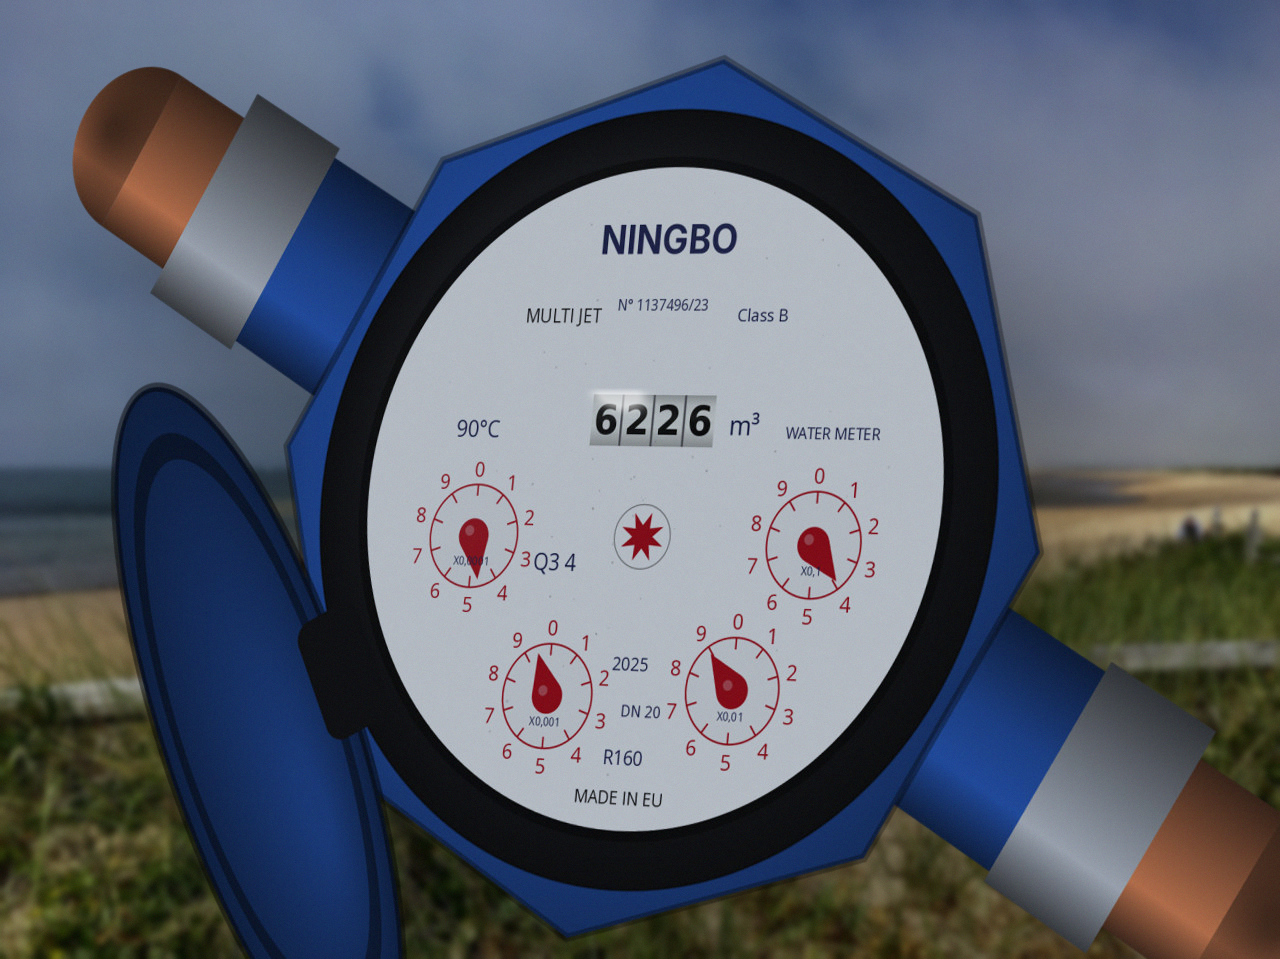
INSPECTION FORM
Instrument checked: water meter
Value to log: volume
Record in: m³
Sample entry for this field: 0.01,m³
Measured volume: 6226.3894,m³
